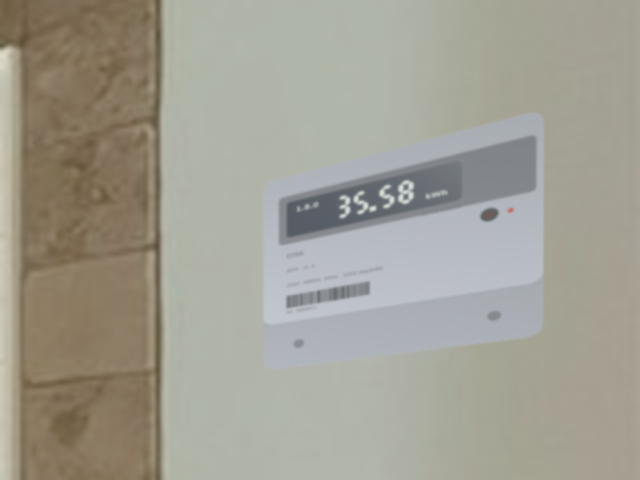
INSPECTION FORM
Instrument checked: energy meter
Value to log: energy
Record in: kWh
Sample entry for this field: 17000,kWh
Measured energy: 35.58,kWh
